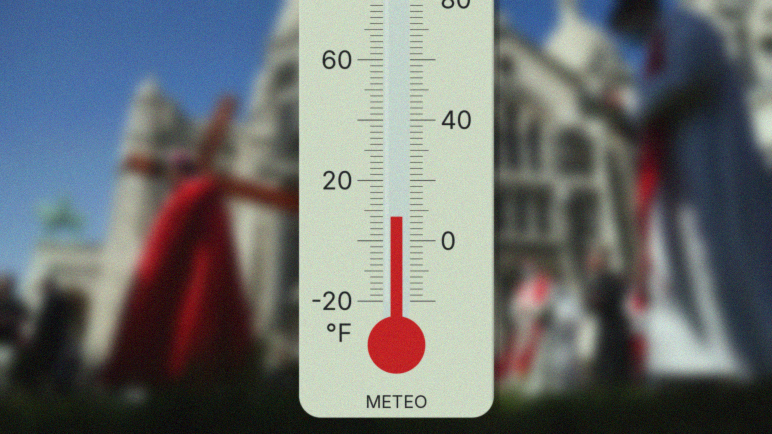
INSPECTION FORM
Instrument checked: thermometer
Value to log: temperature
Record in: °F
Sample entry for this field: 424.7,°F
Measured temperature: 8,°F
